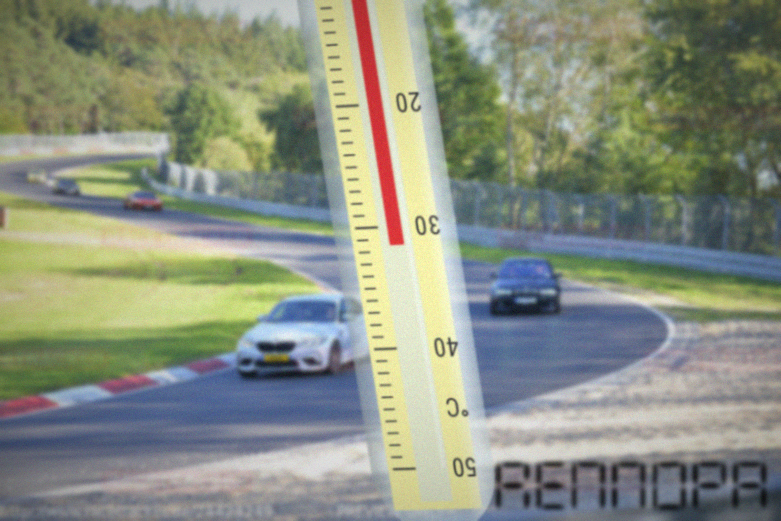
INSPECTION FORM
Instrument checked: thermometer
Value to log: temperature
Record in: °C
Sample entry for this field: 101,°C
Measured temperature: 31.5,°C
